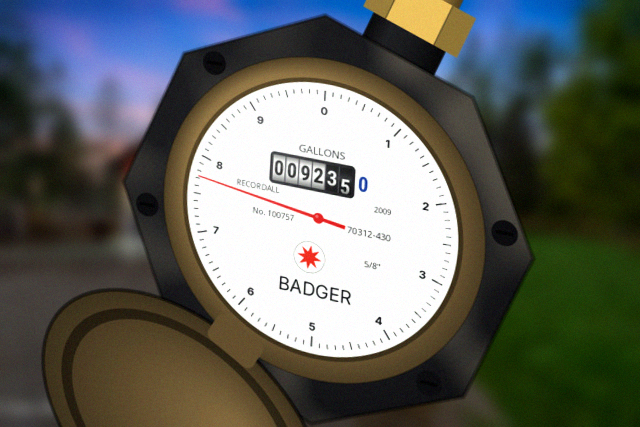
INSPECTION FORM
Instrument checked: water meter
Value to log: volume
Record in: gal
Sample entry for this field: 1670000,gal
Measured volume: 92347.7,gal
